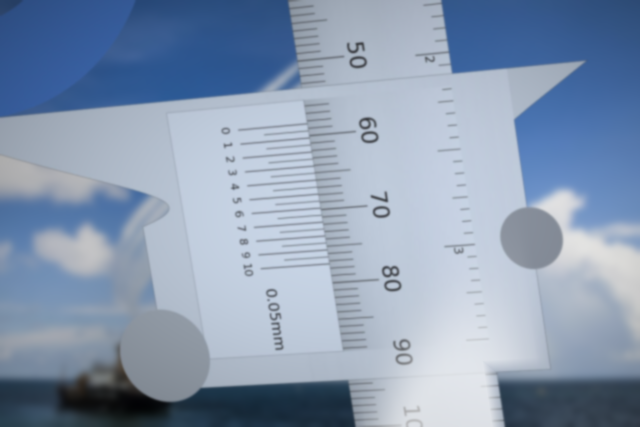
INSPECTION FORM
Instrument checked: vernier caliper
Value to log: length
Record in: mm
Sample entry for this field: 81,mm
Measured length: 58.4,mm
